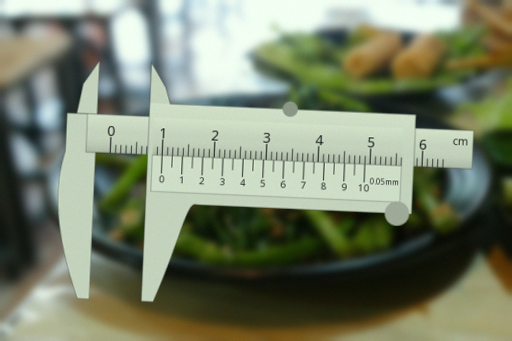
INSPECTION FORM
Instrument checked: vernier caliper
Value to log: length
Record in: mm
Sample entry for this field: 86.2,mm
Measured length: 10.0,mm
